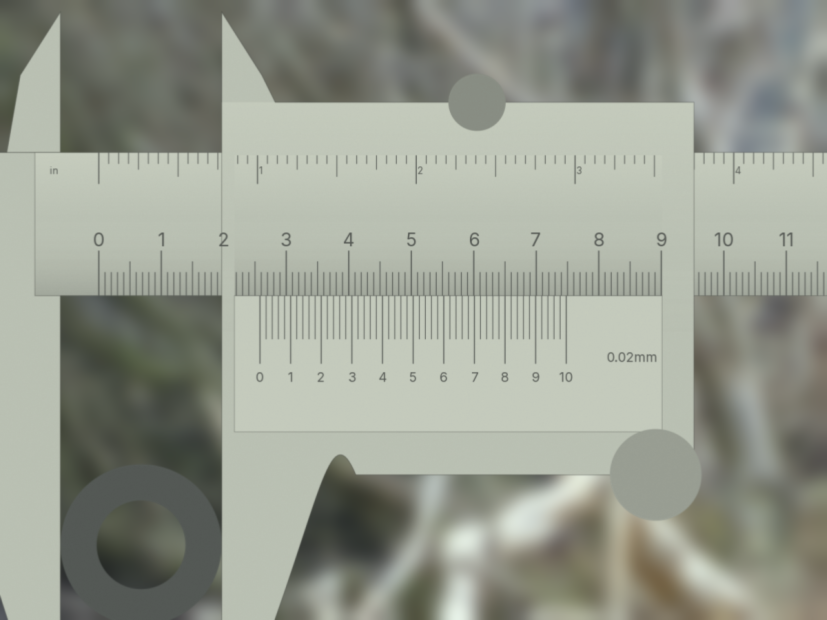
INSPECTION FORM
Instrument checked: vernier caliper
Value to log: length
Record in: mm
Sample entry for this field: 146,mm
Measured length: 25.8,mm
